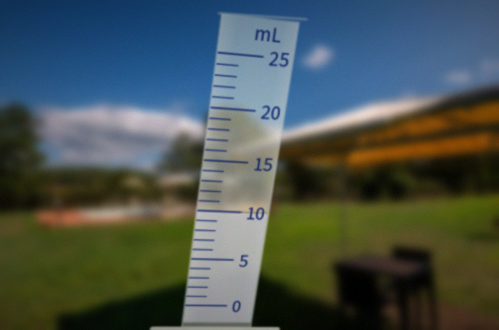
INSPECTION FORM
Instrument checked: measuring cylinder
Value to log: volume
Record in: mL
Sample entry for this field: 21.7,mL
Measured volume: 10,mL
